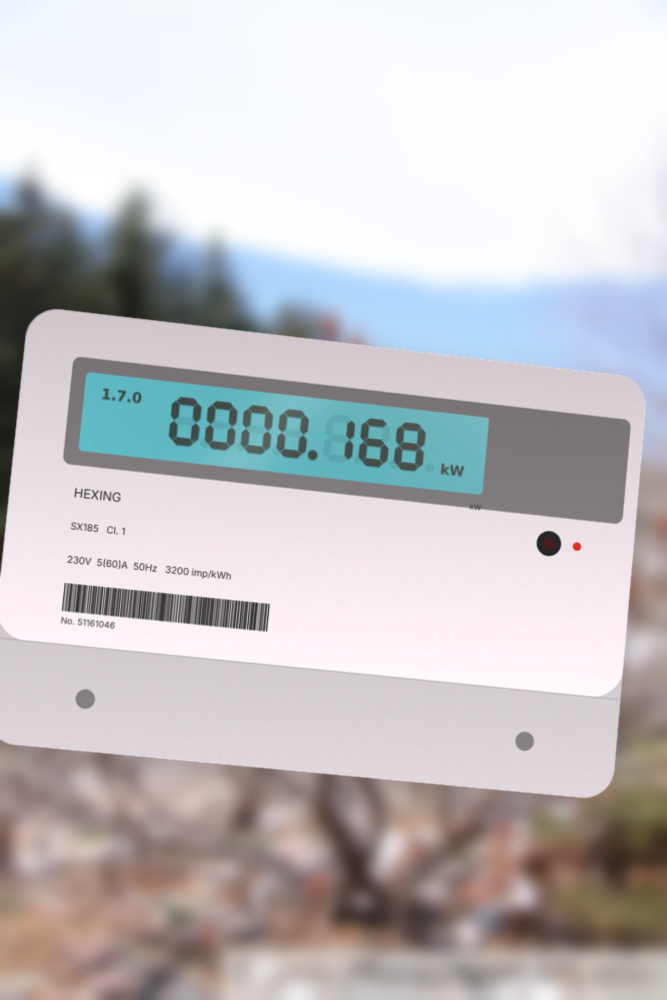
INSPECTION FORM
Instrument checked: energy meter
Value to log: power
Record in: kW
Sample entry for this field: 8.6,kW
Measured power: 0.168,kW
